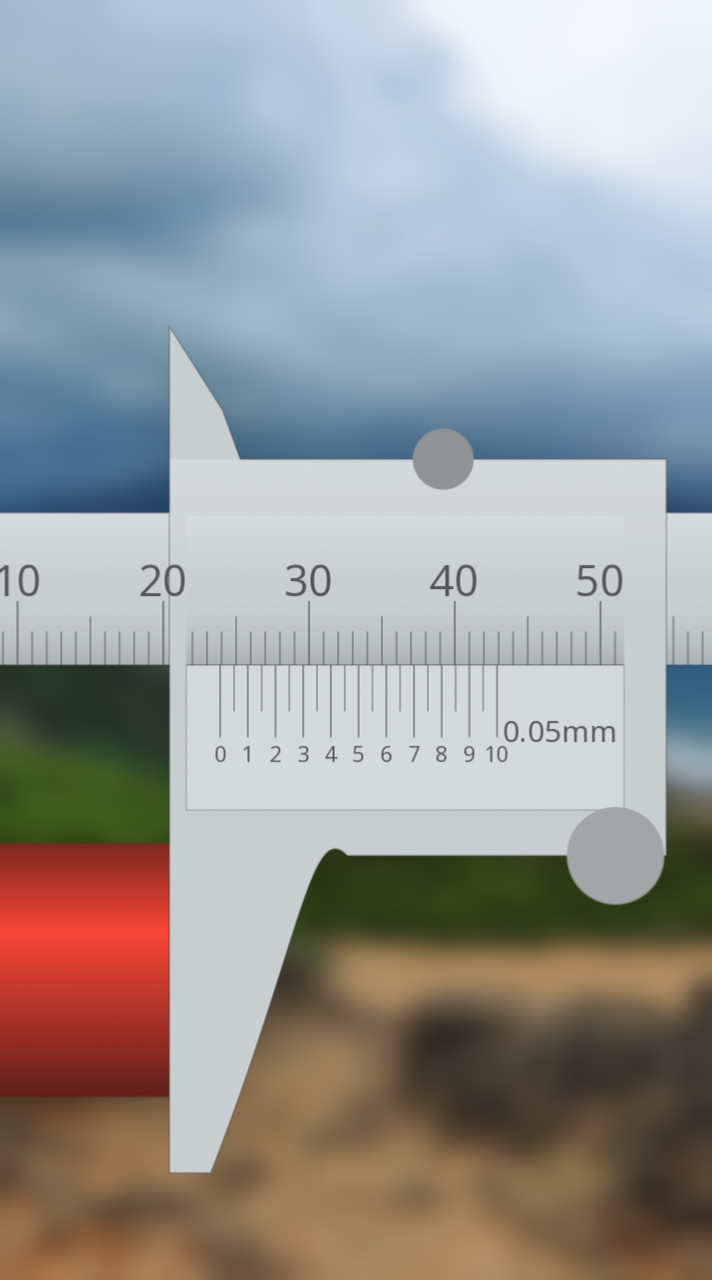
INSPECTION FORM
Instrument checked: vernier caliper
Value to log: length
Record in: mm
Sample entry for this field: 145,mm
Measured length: 23.9,mm
